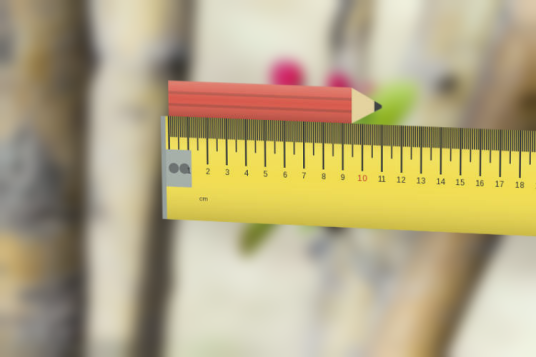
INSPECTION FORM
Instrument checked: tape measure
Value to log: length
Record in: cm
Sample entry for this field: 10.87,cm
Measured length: 11,cm
